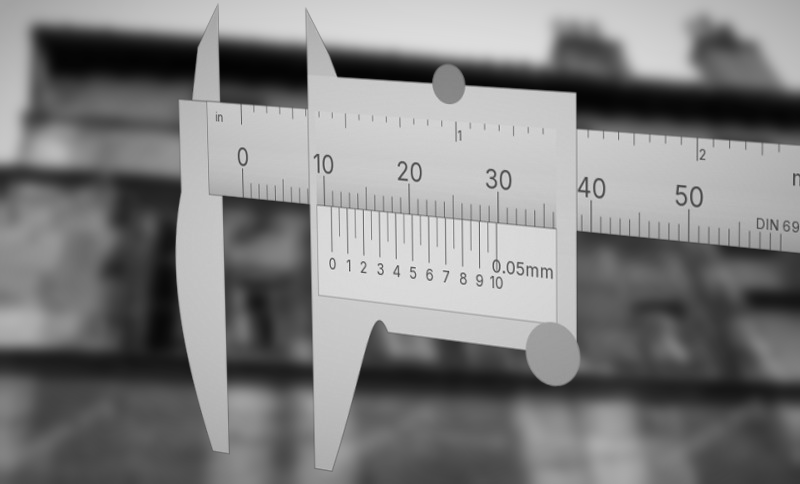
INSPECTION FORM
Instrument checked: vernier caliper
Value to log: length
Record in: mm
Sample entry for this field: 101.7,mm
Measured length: 10.8,mm
